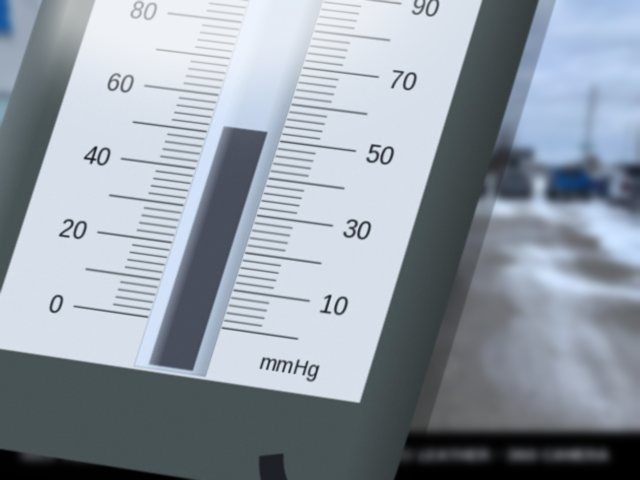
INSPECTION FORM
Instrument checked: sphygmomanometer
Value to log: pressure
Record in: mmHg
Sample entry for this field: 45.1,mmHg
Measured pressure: 52,mmHg
